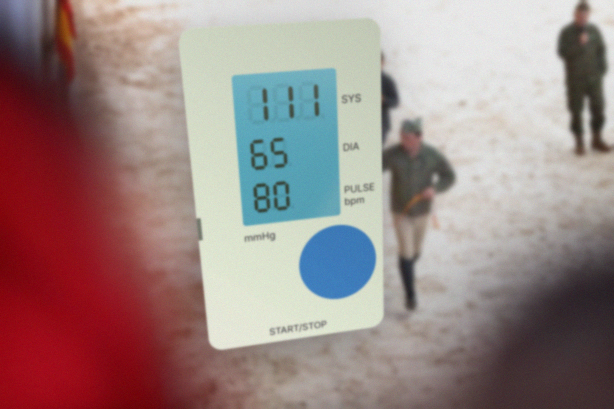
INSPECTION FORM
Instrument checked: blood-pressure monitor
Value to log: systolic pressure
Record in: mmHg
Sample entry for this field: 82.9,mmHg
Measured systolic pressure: 111,mmHg
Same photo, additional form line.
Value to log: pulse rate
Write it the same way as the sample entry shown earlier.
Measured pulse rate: 80,bpm
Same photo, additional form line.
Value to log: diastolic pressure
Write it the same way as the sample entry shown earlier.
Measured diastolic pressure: 65,mmHg
